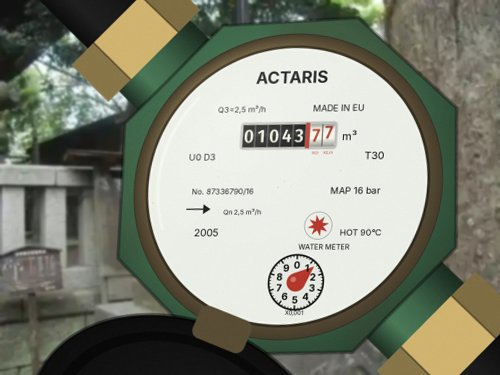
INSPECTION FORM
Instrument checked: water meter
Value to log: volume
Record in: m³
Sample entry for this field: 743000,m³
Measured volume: 1043.771,m³
